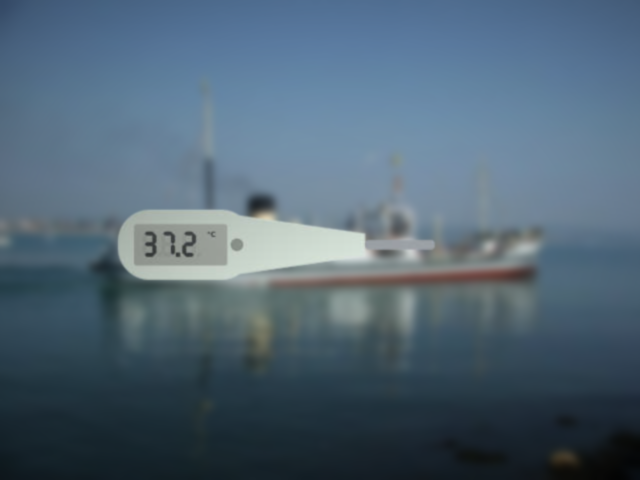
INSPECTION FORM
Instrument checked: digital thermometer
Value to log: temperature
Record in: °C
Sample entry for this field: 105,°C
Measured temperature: 37.2,°C
